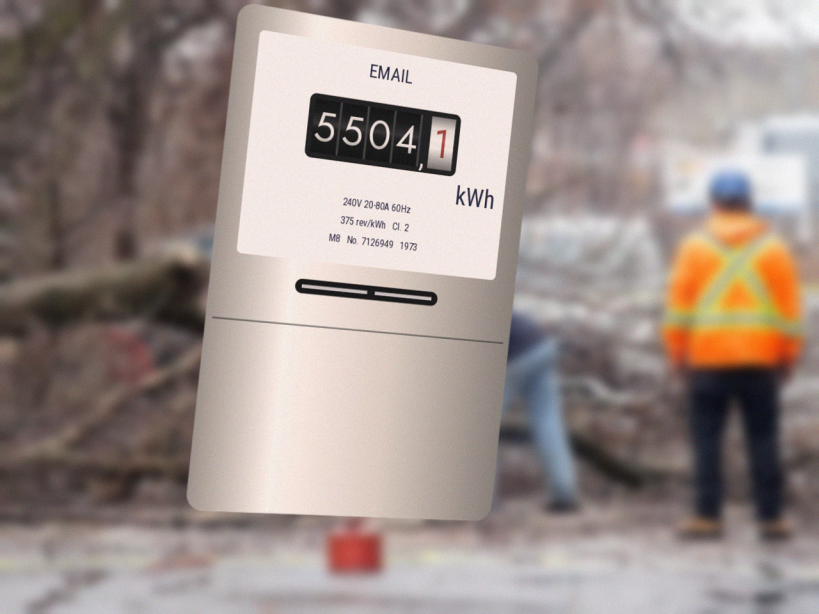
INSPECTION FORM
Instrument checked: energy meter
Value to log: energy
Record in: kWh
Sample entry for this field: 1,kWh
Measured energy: 5504.1,kWh
